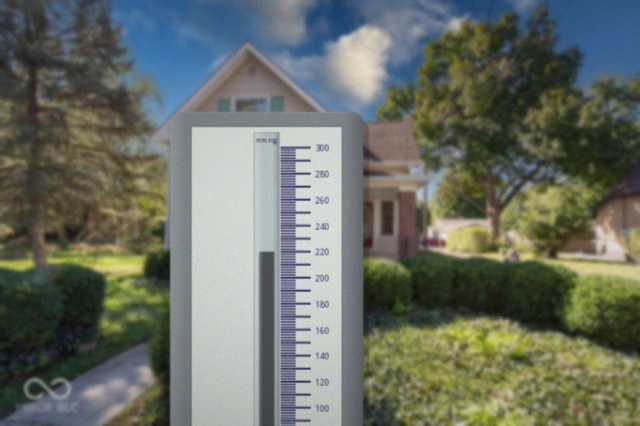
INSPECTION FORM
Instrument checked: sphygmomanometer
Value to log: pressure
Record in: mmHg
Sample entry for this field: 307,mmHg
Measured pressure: 220,mmHg
